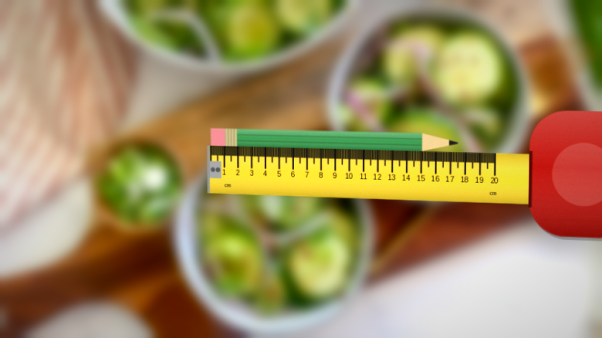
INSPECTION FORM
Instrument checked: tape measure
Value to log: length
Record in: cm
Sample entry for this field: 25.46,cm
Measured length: 17.5,cm
